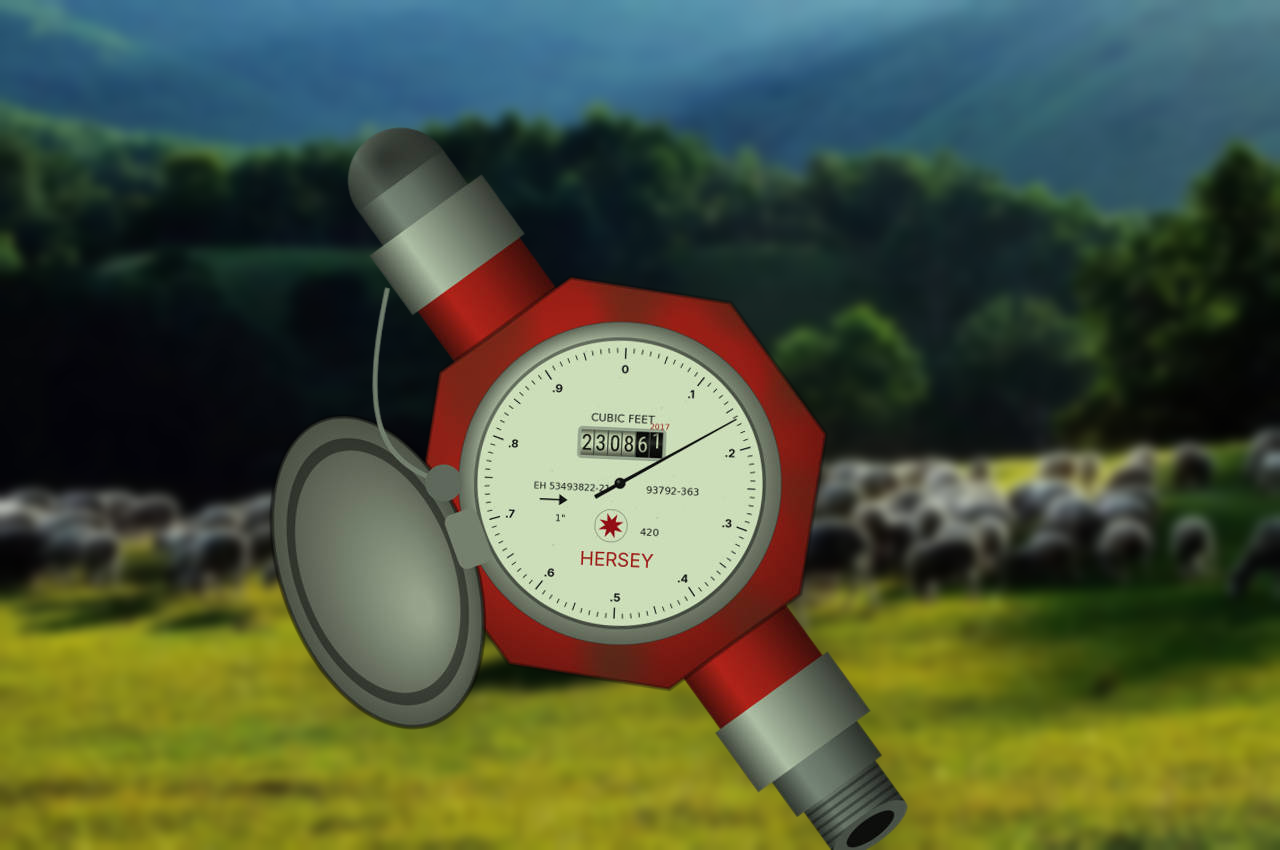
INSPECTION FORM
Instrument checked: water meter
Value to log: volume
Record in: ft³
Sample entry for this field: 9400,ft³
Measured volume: 230861.16,ft³
